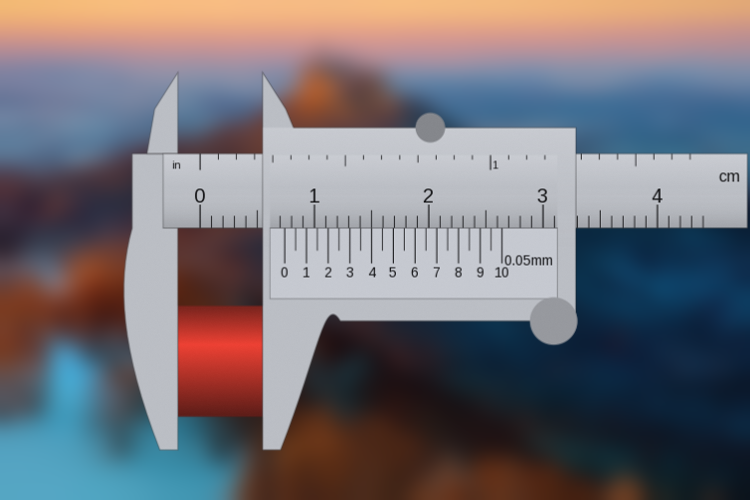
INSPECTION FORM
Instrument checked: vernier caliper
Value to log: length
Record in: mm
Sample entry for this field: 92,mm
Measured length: 7.4,mm
